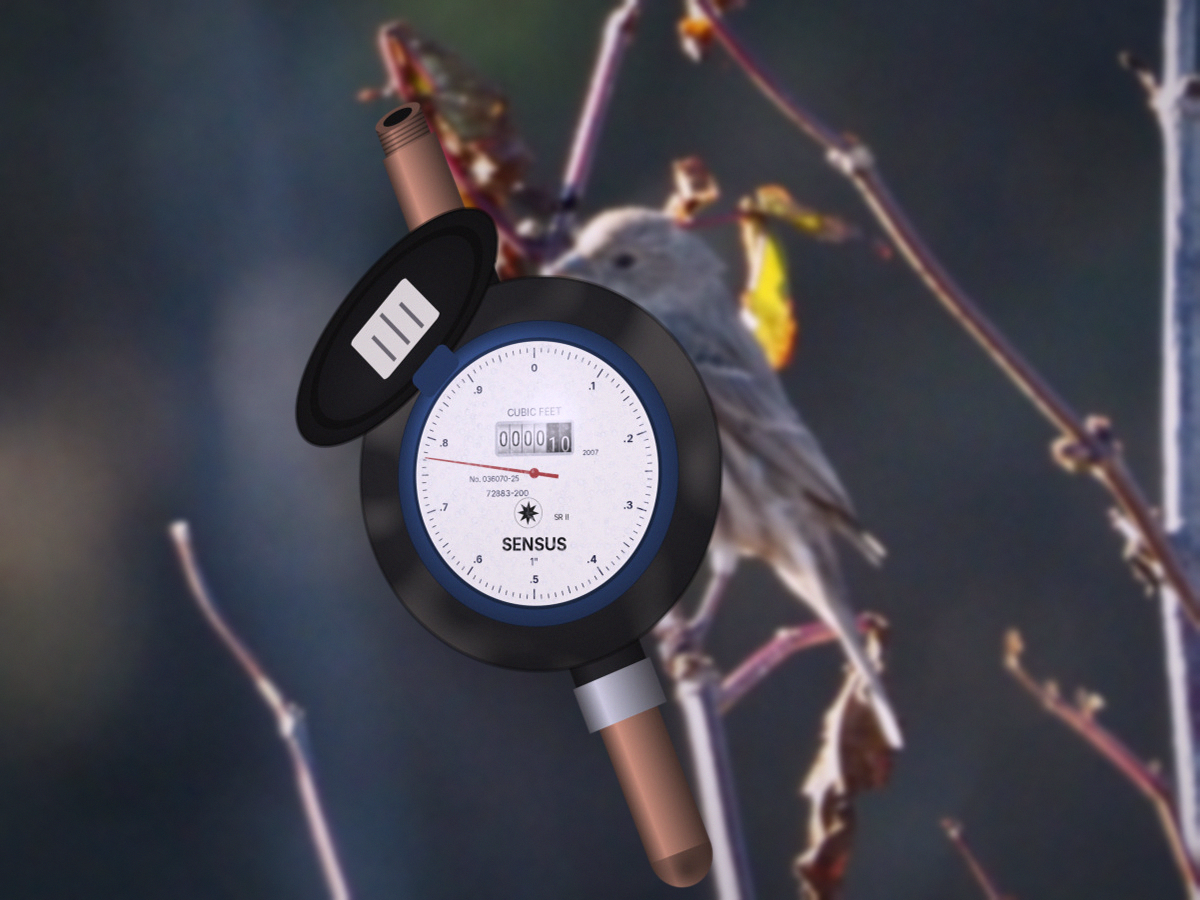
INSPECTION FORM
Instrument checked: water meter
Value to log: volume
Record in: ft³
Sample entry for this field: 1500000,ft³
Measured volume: 9.77,ft³
